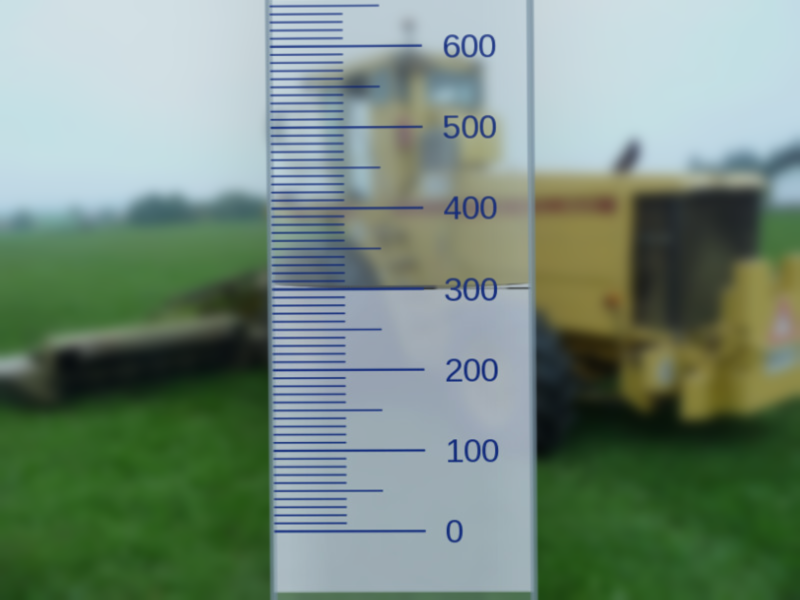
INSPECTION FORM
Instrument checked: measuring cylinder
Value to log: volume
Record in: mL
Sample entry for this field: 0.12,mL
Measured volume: 300,mL
